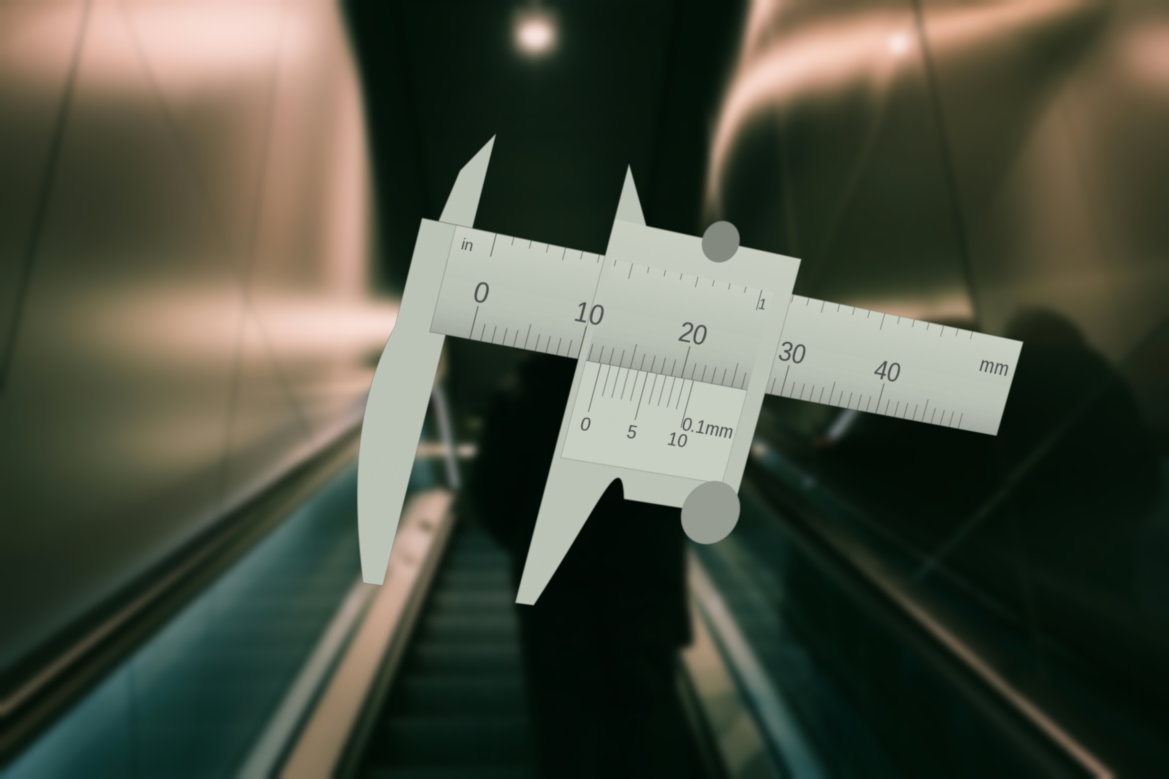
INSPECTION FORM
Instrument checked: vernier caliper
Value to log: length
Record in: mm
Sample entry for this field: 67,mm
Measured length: 12.2,mm
